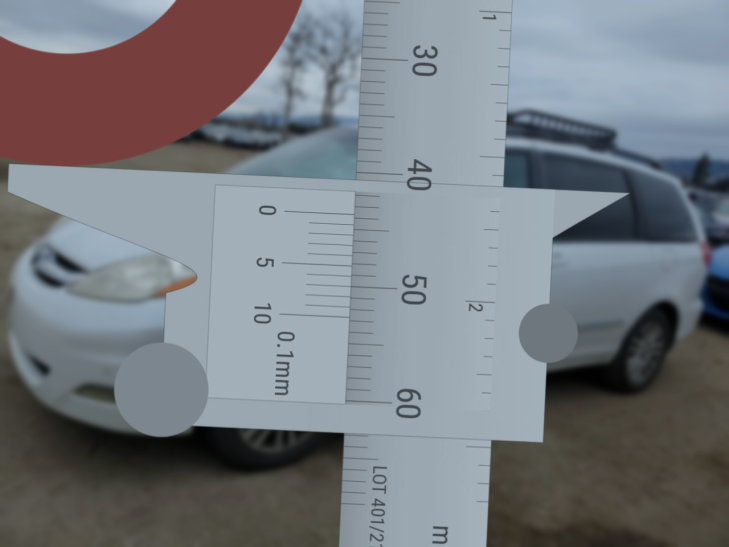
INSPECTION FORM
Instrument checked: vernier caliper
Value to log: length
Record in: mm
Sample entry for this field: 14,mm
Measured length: 43.7,mm
